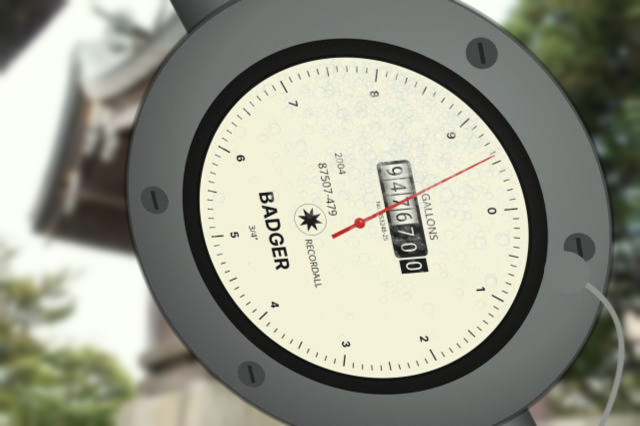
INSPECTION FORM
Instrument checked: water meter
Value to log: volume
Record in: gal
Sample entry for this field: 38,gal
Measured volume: 9476699.4,gal
